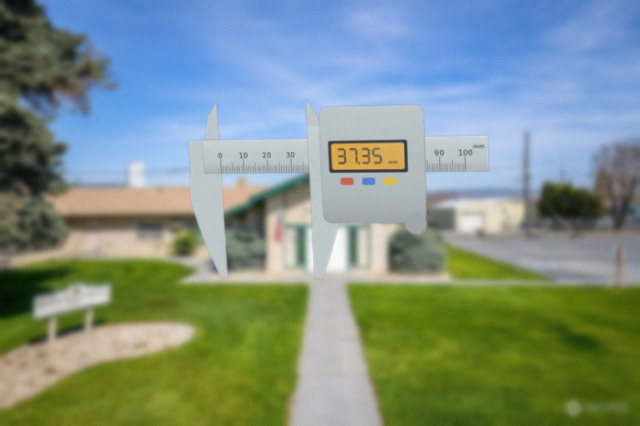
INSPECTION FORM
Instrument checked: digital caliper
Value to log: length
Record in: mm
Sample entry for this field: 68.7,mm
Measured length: 37.35,mm
